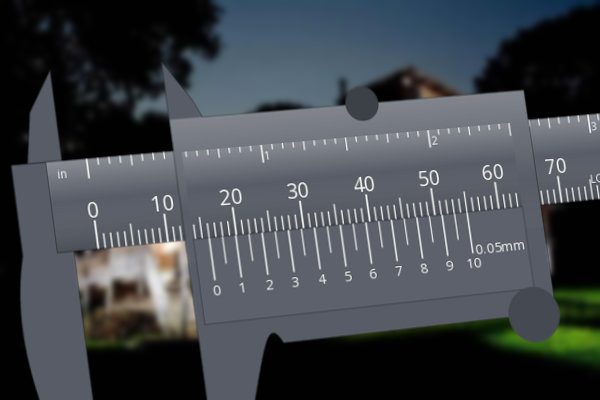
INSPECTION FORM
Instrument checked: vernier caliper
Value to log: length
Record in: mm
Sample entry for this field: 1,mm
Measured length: 16.0,mm
